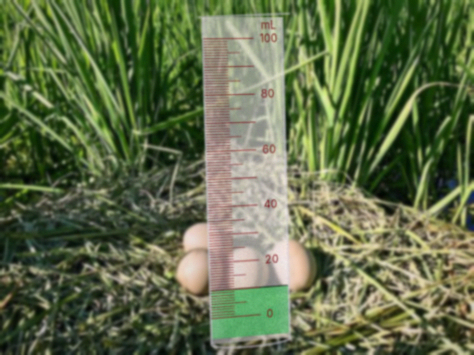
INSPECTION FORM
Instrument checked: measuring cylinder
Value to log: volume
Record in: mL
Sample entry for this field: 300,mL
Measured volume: 10,mL
